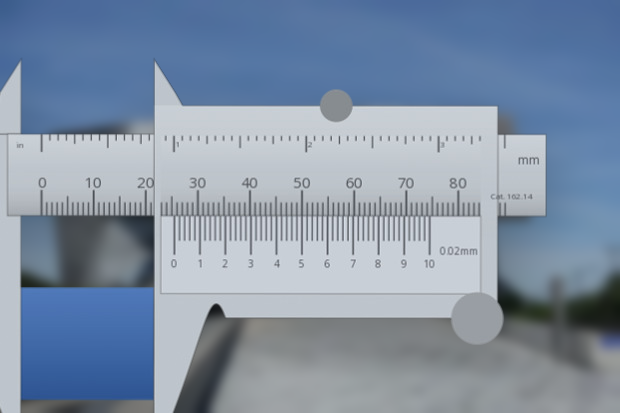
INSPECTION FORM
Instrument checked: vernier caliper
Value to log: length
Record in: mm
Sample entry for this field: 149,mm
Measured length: 25.5,mm
